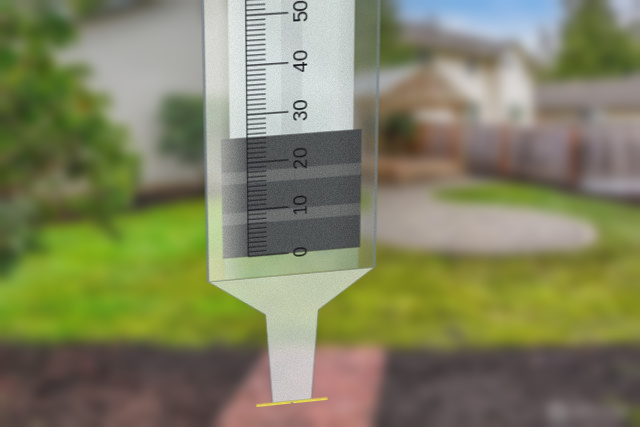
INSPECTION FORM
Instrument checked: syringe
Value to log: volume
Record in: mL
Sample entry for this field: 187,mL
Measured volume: 0,mL
